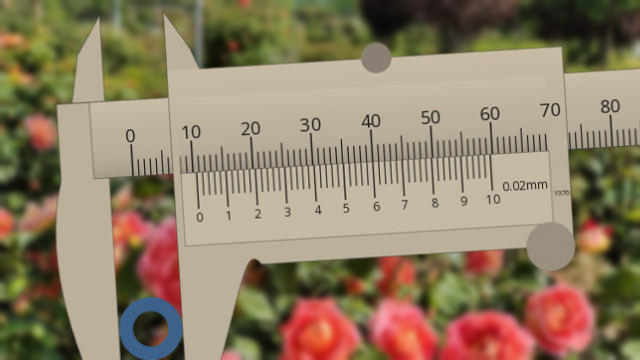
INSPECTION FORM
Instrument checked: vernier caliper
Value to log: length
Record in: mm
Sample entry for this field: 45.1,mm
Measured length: 10.6,mm
